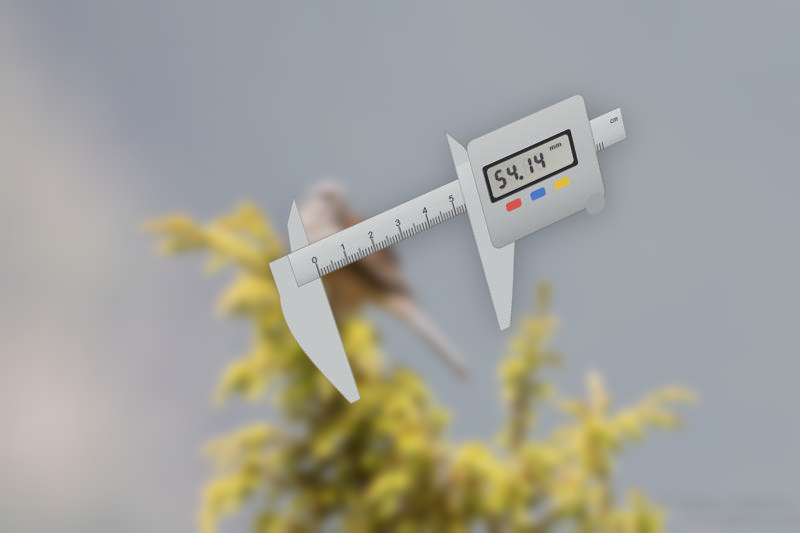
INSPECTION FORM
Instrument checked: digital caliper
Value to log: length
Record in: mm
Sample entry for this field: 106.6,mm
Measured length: 54.14,mm
